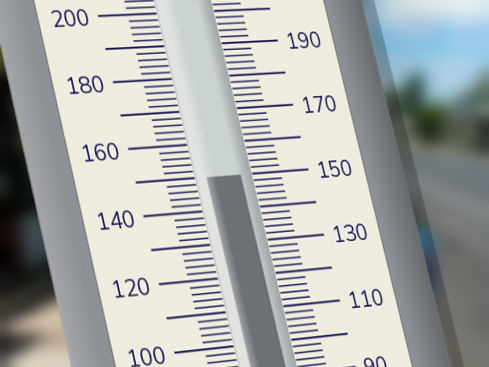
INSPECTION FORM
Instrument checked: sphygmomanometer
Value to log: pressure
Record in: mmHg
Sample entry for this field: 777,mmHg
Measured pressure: 150,mmHg
